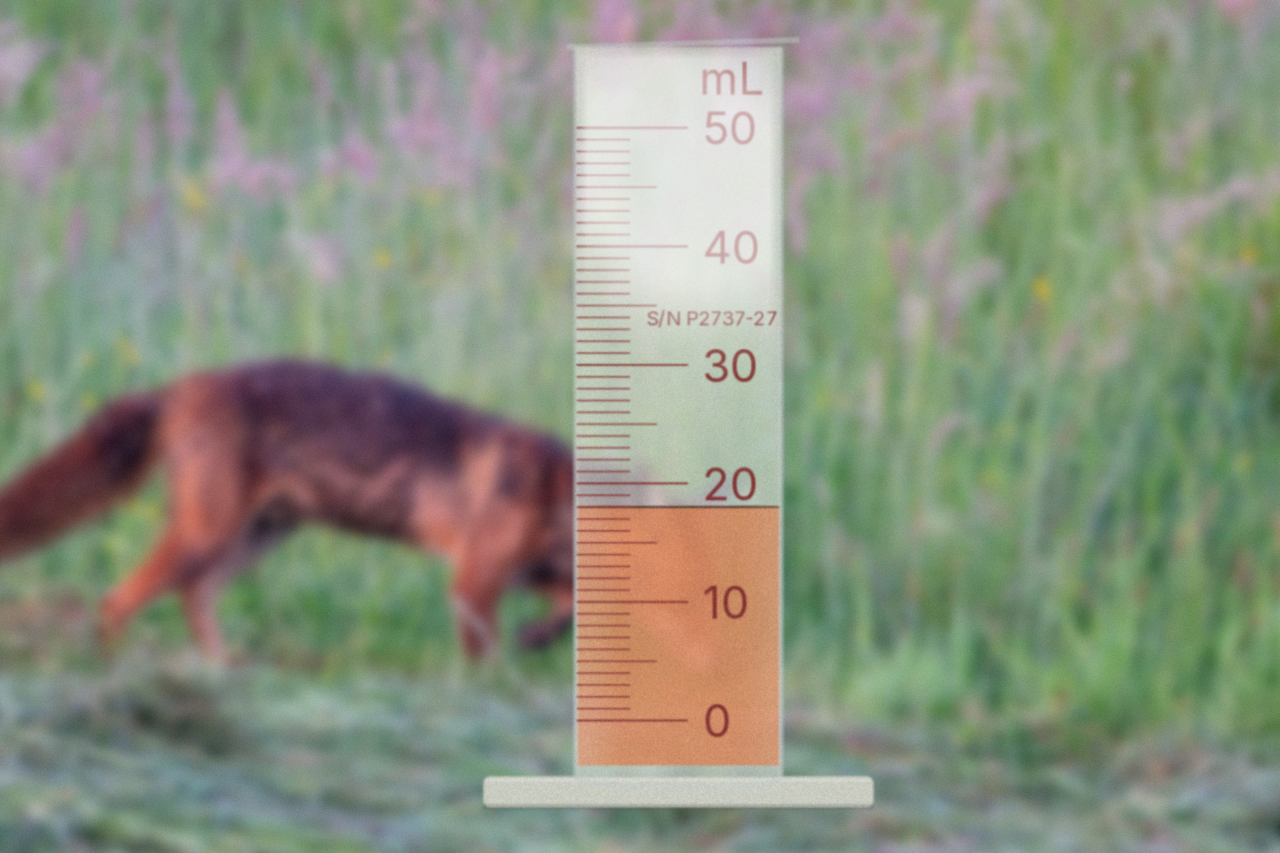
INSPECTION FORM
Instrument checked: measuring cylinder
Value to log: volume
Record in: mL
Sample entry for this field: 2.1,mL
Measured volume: 18,mL
